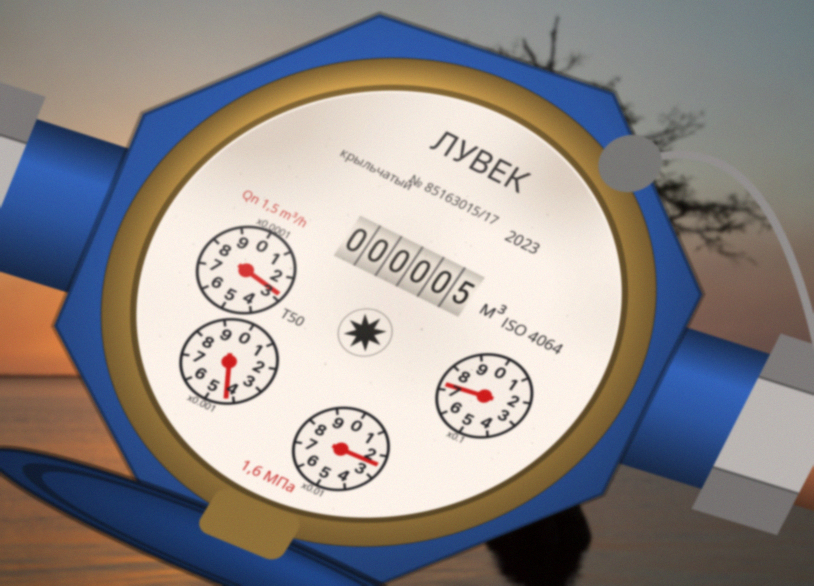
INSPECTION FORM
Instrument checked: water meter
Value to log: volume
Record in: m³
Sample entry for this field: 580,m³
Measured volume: 5.7242,m³
